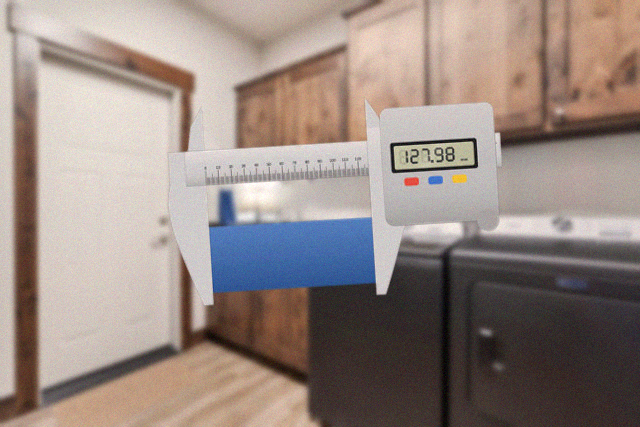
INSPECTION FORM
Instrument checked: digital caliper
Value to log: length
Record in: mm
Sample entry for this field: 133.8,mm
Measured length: 127.98,mm
